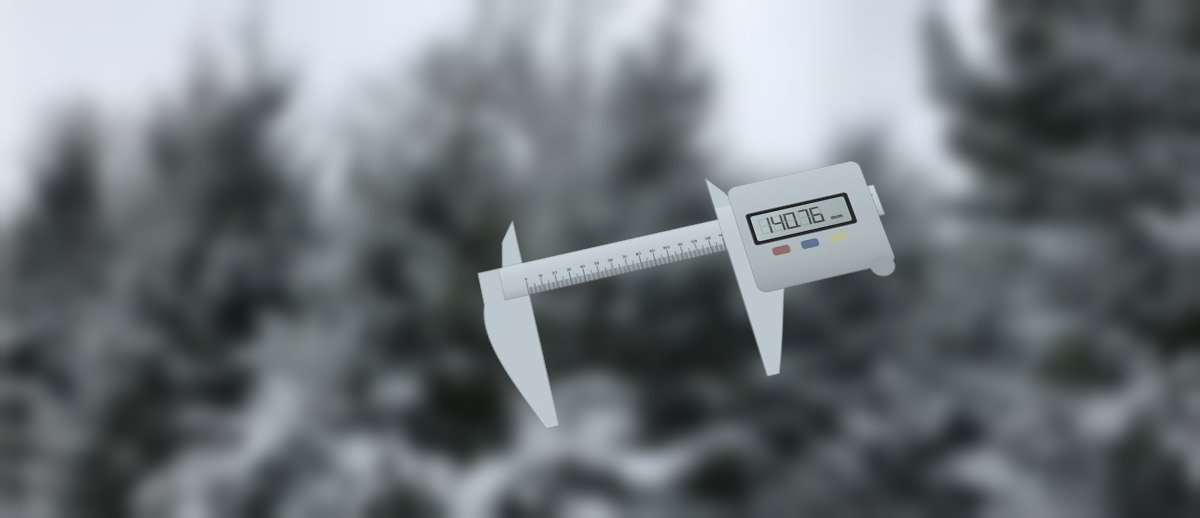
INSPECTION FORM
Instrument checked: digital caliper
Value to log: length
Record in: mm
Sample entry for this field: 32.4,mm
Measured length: 140.76,mm
